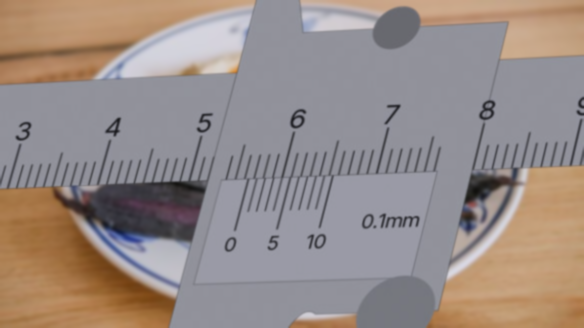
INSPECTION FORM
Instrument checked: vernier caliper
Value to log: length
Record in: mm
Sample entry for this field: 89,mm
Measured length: 56.4,mm
